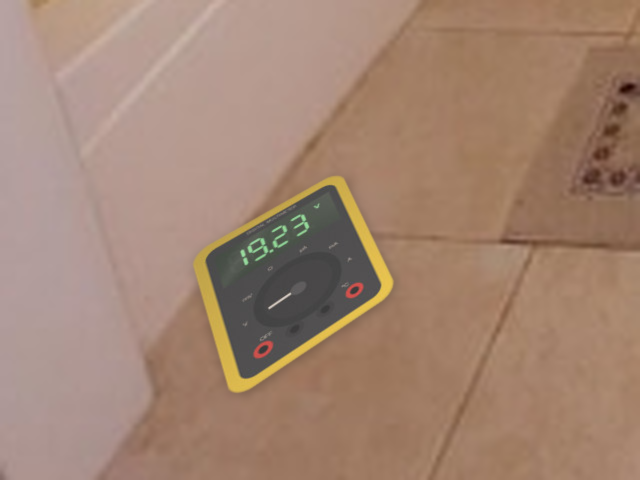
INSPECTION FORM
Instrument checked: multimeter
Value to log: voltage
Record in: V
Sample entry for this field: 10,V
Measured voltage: 19.23,V
